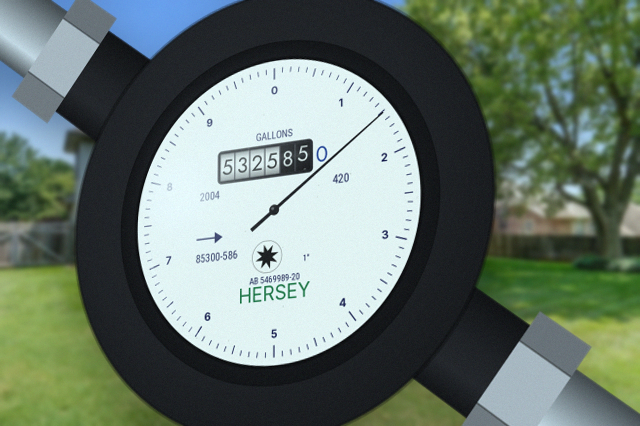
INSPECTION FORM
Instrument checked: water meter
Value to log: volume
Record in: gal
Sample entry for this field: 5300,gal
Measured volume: 5325851.5,gal
